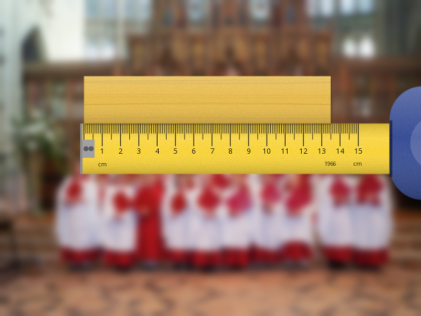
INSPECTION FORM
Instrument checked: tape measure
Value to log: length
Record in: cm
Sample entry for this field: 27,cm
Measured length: 13.5,cm
